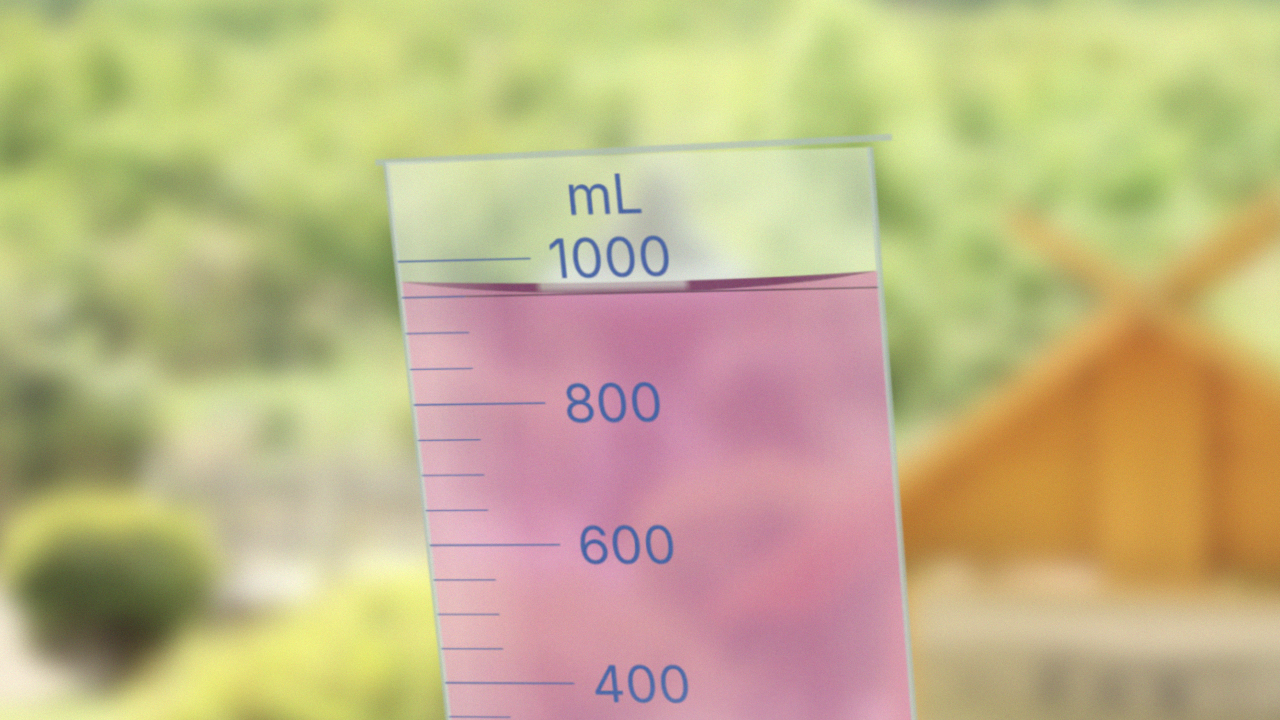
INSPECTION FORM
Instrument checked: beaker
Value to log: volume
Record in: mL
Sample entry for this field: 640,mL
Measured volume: 950,mL
